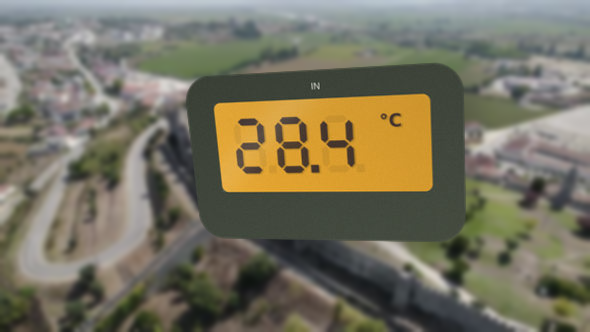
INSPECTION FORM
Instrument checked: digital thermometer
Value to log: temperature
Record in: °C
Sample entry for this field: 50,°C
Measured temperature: 28.4,°C
